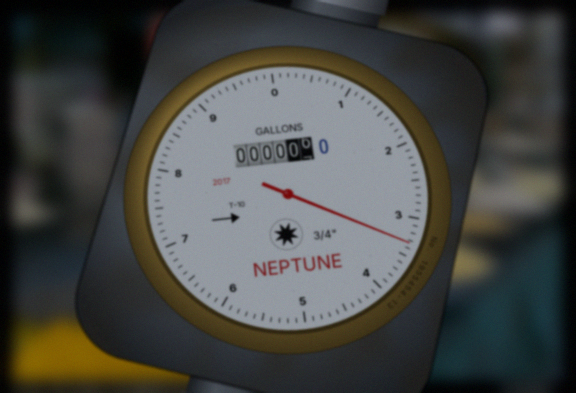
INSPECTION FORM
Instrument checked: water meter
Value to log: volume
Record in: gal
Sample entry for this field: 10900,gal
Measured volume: 63.3,gal
